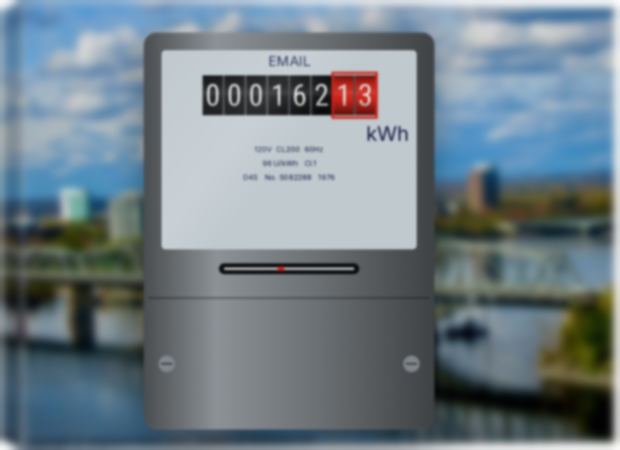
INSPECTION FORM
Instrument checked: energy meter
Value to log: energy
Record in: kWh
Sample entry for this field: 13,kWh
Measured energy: 162.13,kWh
